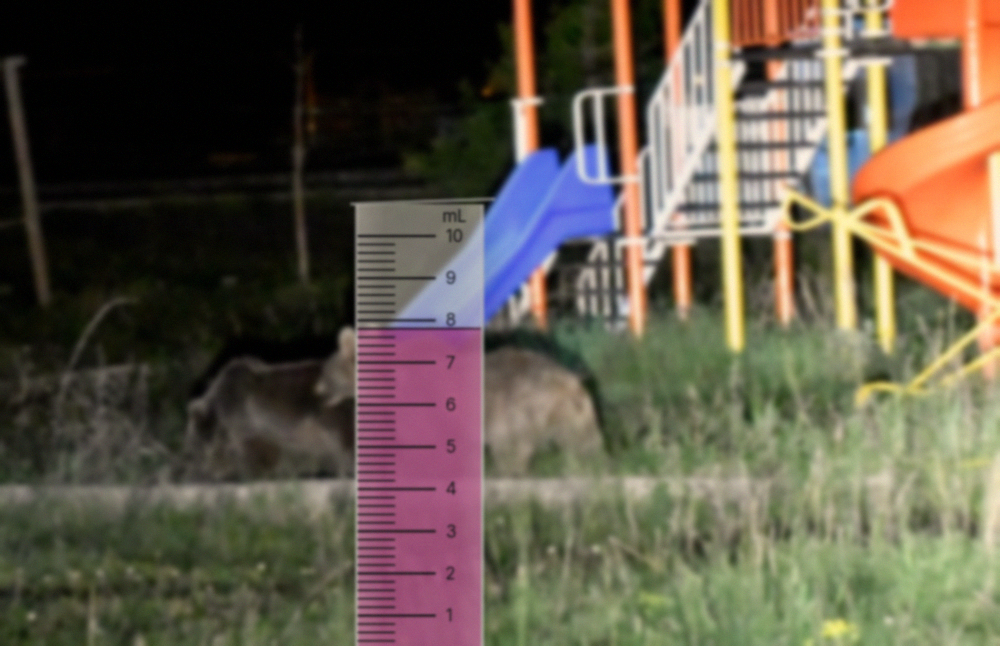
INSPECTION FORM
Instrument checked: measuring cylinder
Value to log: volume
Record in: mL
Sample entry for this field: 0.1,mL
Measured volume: 7.8,mL
